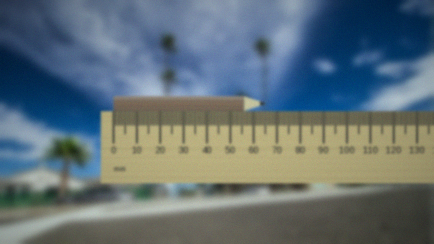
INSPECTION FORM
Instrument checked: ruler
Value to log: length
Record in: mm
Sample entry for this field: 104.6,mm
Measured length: 65,mm
